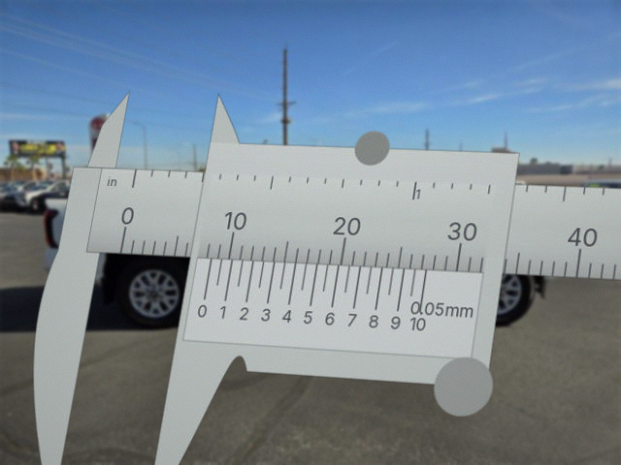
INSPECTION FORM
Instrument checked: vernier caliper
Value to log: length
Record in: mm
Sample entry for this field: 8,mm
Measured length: 8.4,mm
